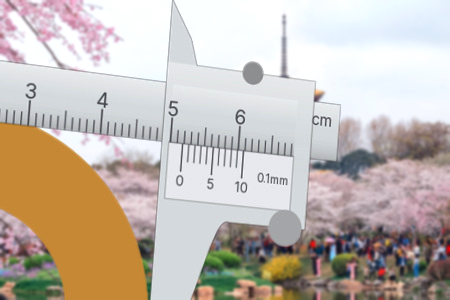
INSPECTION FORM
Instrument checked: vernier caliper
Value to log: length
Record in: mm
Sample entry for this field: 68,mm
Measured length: 51.8,mm
